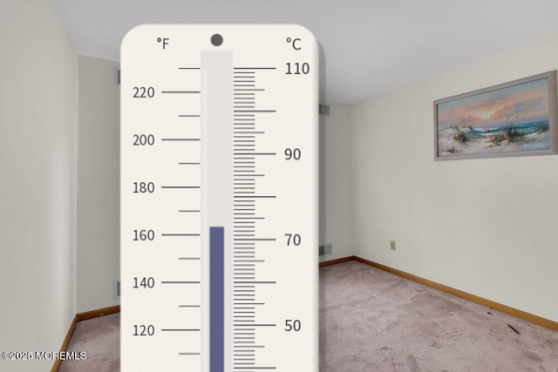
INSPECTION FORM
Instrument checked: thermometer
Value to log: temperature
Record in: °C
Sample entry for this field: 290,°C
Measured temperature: 73,°C
